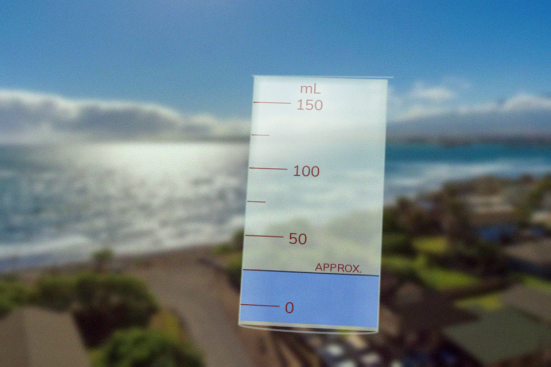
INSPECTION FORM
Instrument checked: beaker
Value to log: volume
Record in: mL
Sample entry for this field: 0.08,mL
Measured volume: 25,mL
